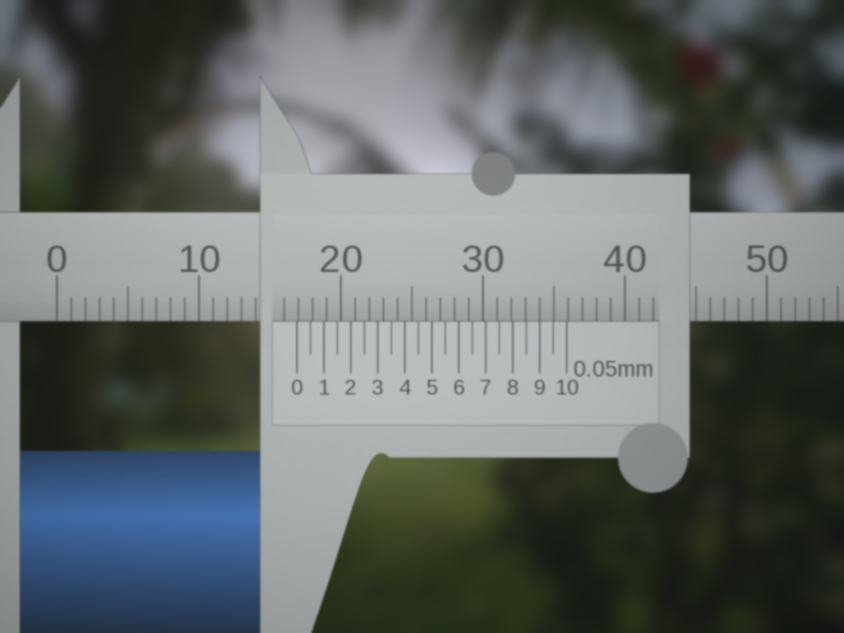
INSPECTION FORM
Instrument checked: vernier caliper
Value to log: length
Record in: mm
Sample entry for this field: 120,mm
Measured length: 16.9,mm
